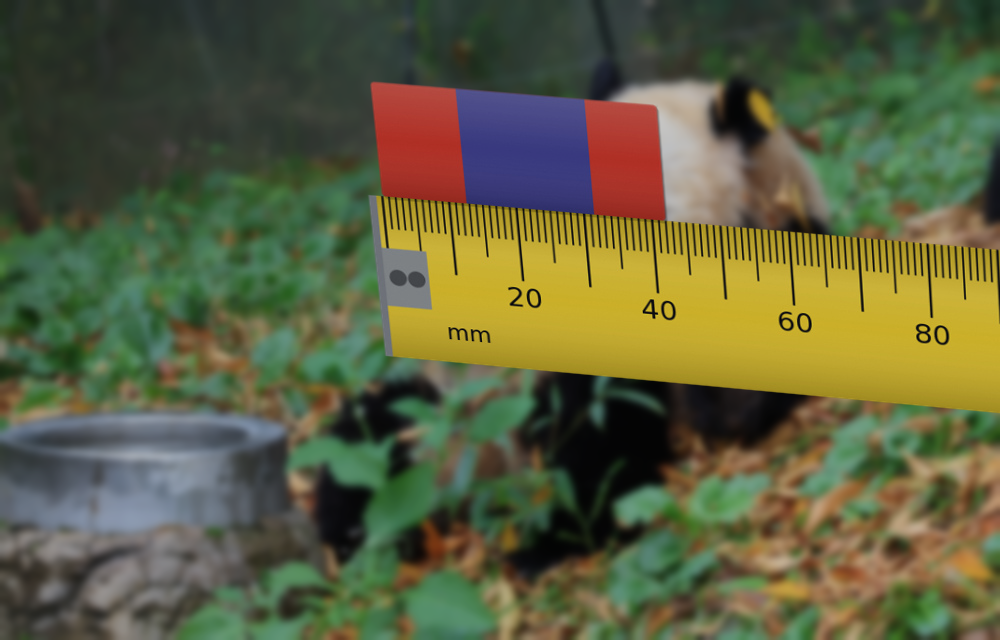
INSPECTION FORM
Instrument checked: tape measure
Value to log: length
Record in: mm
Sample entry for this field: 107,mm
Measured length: 42,mm
